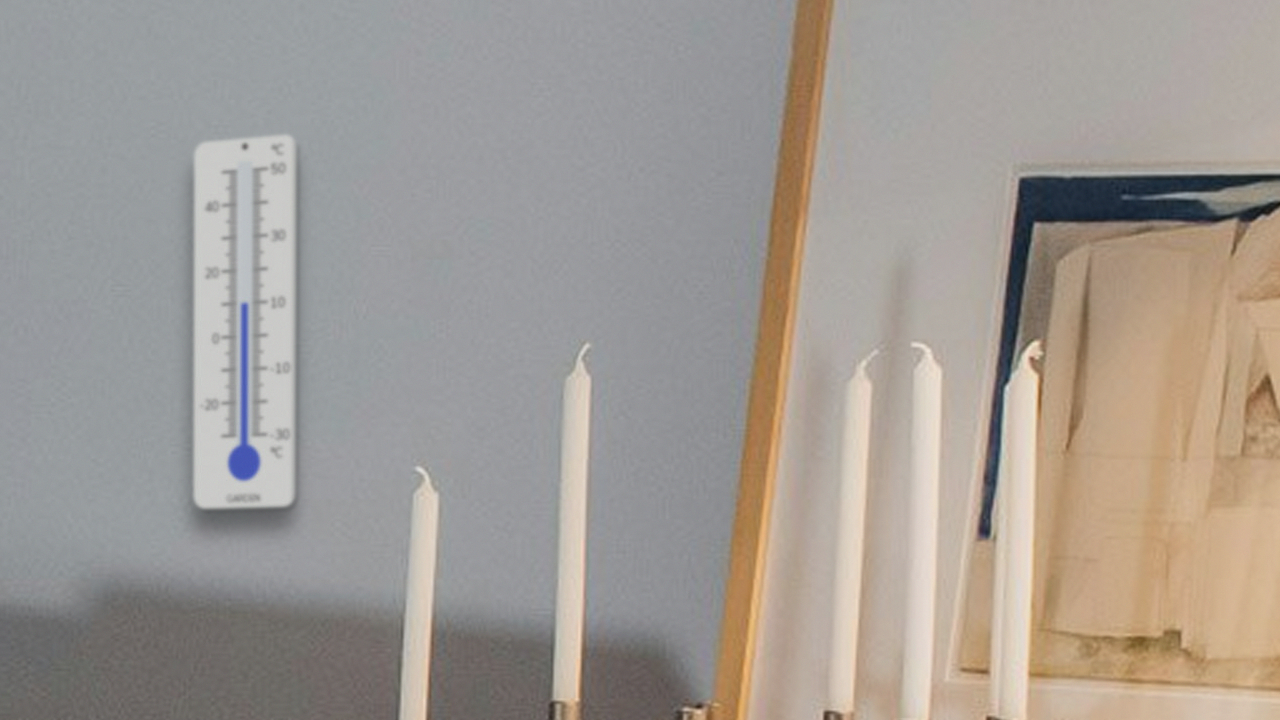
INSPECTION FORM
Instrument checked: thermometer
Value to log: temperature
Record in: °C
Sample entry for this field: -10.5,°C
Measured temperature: 10,°C
